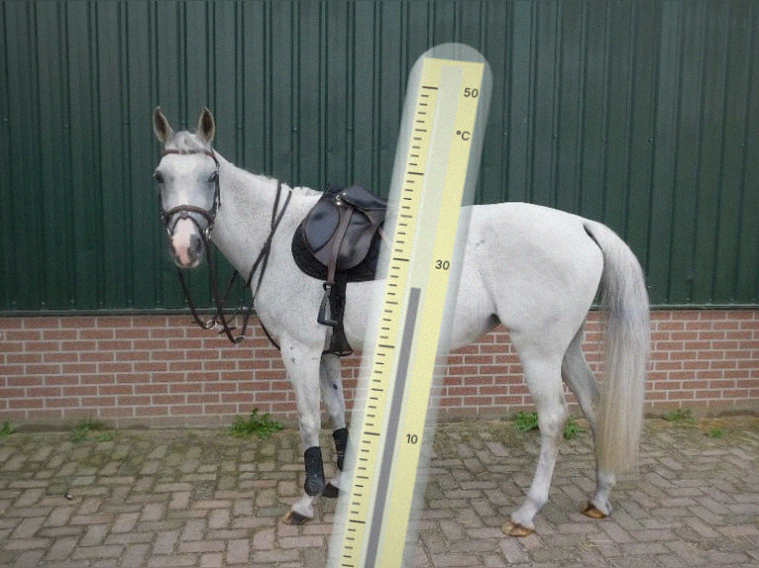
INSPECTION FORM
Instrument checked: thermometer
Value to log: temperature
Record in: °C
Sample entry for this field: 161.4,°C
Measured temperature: 27,°C
